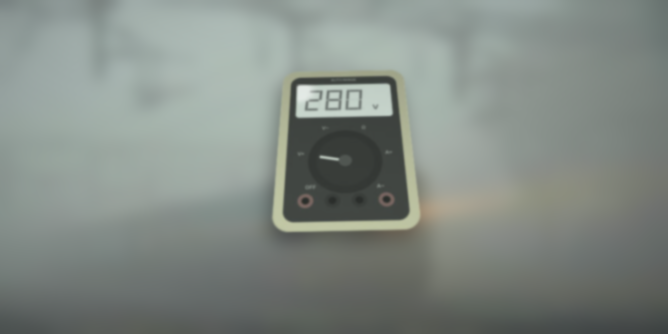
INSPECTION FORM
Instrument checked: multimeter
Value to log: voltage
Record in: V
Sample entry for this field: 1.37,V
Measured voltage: 280,V
